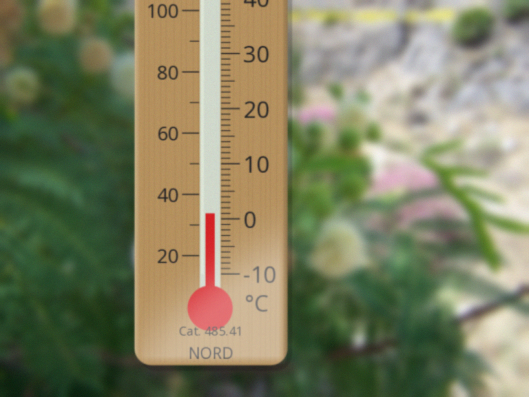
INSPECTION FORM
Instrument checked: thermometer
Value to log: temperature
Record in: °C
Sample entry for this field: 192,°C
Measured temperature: 1,°C
